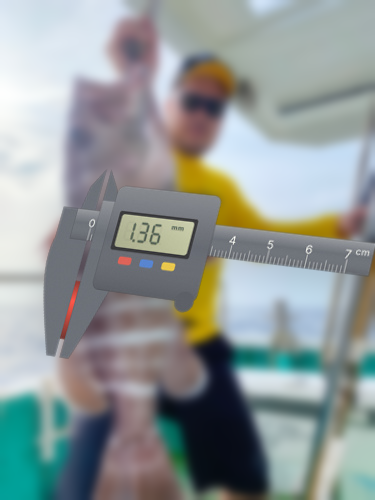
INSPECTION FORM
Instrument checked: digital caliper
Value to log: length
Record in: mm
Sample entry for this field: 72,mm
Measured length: 1.36,mm
